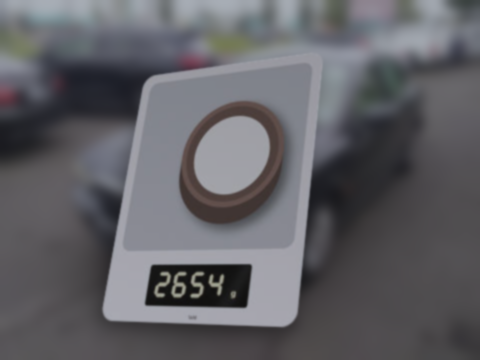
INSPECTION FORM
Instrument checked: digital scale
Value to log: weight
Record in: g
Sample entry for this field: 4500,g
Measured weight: 2654,g
